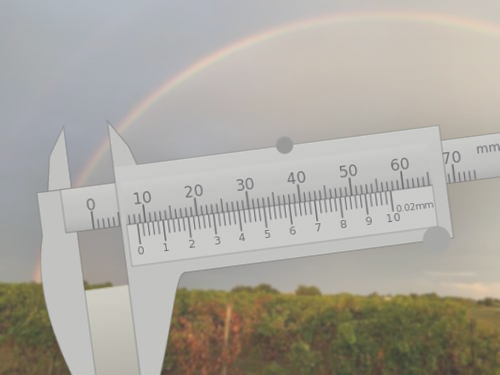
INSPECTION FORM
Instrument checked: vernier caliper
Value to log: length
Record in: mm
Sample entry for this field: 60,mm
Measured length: 8.5,mm
